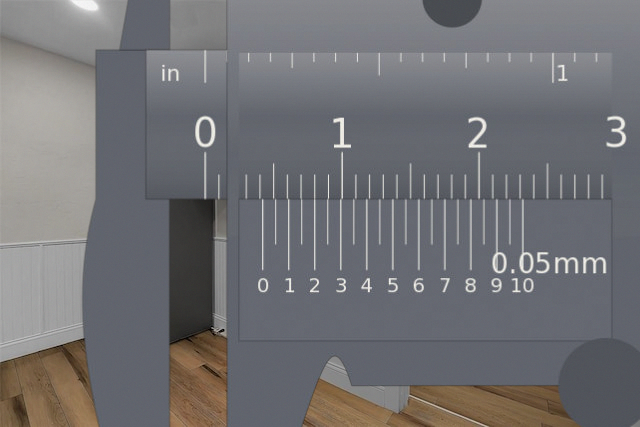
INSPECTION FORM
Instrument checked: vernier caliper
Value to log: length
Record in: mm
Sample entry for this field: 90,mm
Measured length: 4.2,mm
